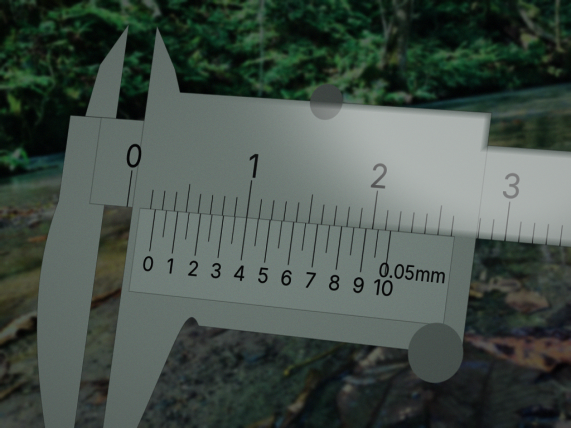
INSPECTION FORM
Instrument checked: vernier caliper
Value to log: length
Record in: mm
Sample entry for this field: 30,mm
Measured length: 2.4,mm
